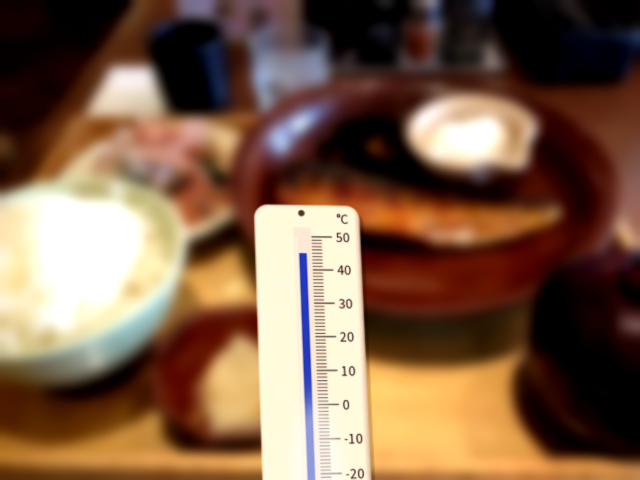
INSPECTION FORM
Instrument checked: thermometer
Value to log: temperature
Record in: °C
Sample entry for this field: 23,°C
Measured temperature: 45,°C
